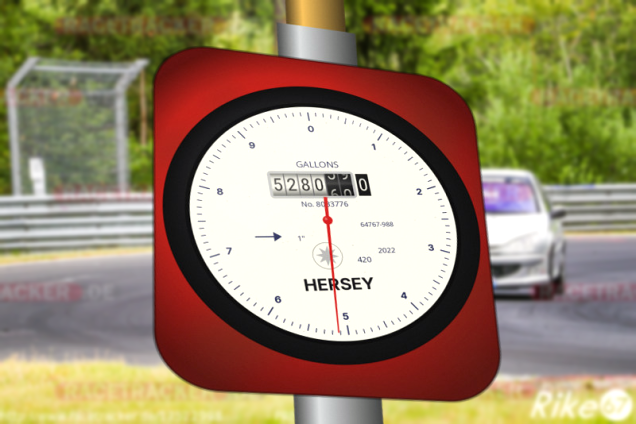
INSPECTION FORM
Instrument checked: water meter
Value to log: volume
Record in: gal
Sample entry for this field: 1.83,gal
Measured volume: 5280595.1,gal
